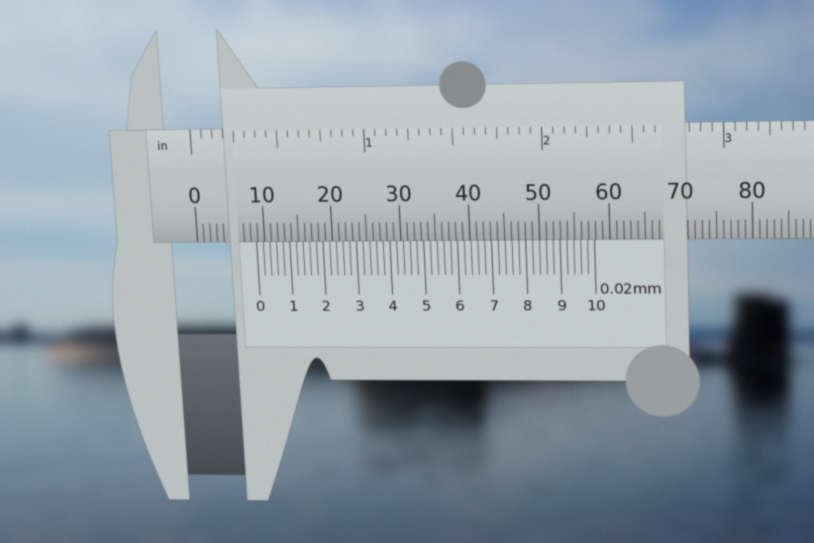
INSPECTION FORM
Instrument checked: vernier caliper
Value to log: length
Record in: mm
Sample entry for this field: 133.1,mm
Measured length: 8.8,mm
